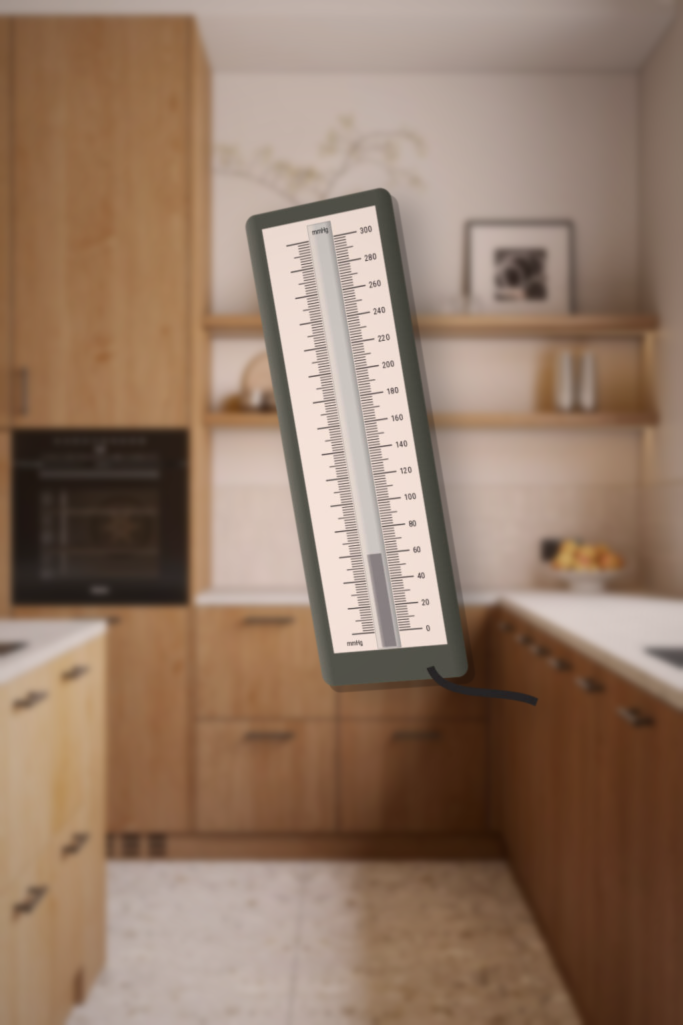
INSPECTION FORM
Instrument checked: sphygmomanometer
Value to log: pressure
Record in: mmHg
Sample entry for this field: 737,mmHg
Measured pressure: 60,mmHg
